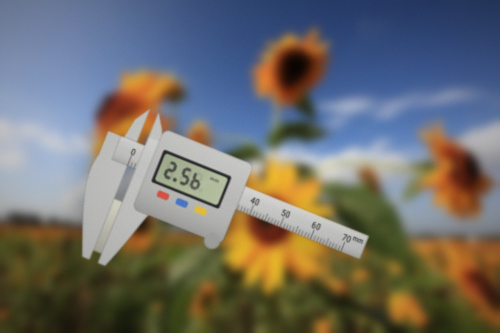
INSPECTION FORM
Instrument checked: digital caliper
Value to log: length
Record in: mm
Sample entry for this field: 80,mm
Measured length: 2.56,mm
